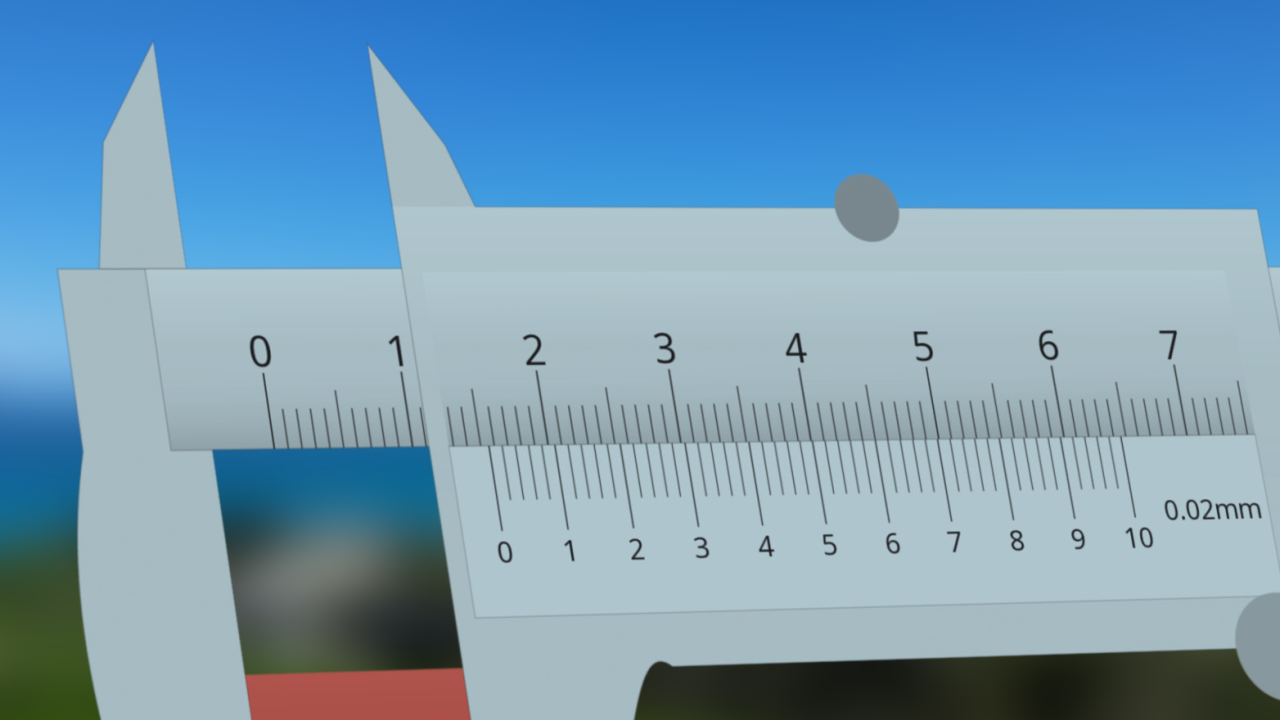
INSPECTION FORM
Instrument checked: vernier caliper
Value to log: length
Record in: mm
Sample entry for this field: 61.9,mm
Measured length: 15.6,mm
